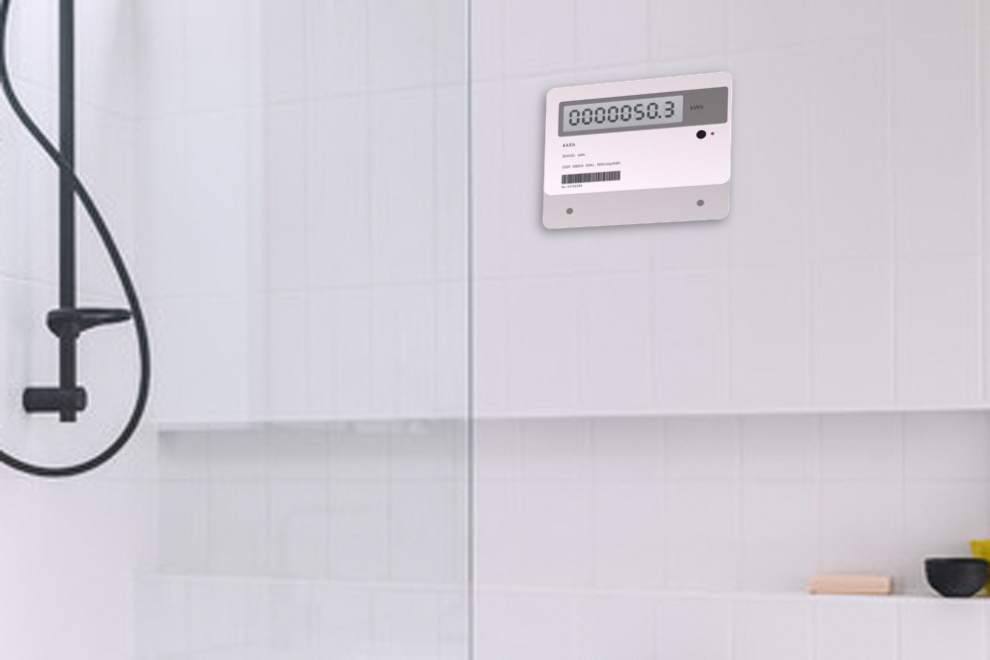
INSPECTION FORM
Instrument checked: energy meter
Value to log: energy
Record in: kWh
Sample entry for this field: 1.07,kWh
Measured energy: 50.3,kWh
